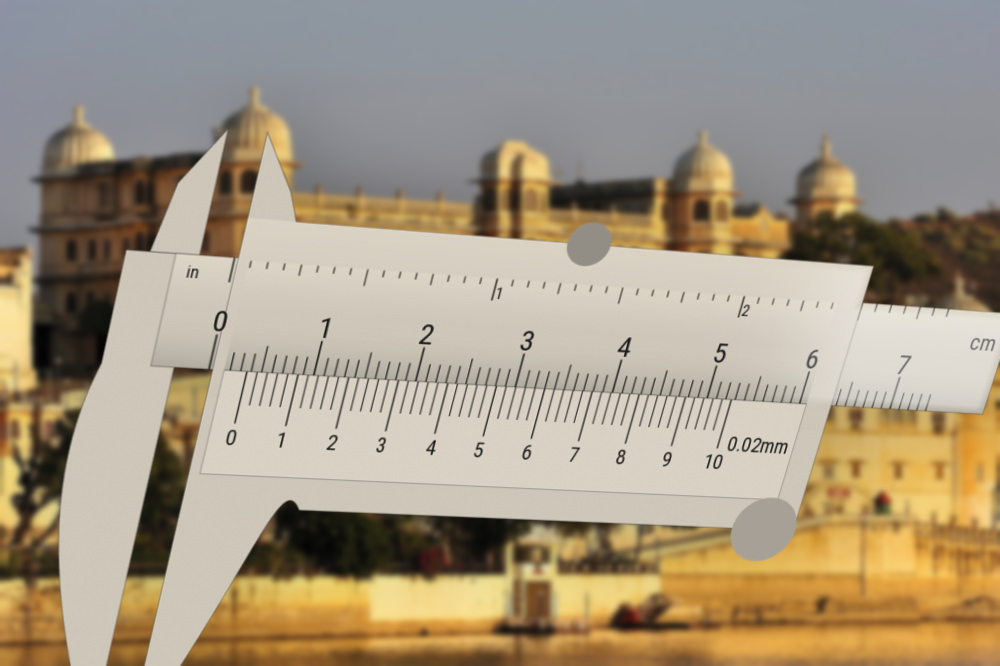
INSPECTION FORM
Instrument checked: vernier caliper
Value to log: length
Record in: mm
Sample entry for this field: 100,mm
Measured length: 3.6,mm
